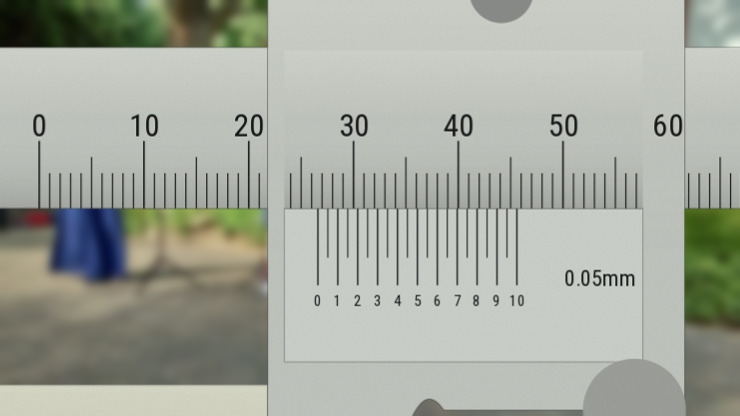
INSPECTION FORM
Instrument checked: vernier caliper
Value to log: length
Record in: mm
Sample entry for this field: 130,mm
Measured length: 26.6,mm
